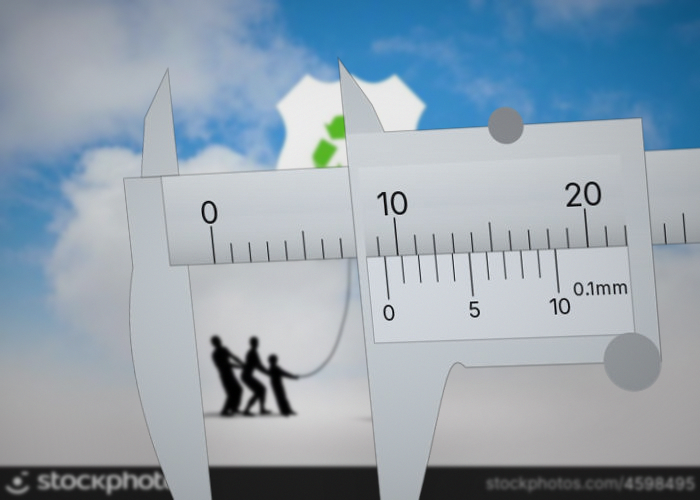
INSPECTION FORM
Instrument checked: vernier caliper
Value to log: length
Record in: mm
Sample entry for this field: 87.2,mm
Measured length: 9.3,mm
